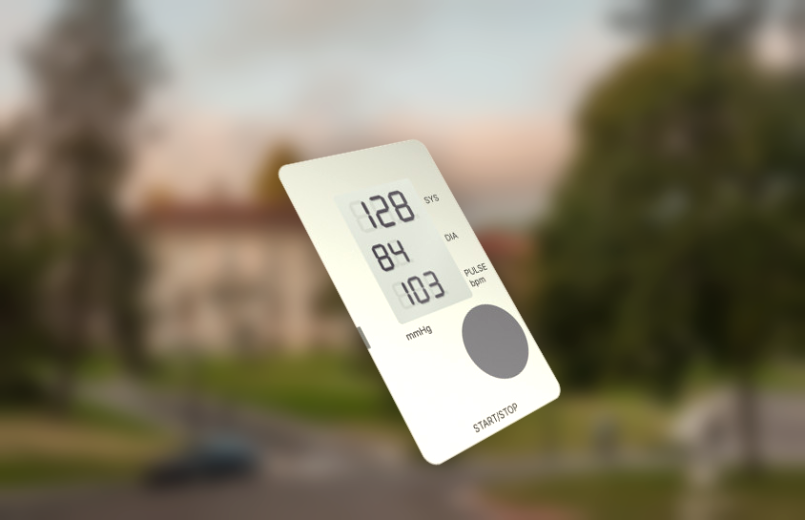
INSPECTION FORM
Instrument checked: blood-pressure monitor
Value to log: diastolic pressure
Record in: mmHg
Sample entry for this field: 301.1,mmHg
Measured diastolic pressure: 84,mmHg
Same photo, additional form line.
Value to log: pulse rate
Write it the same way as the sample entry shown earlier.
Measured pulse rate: 103,bpm
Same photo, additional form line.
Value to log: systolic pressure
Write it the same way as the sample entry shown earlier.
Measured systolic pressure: 128,mmHg
